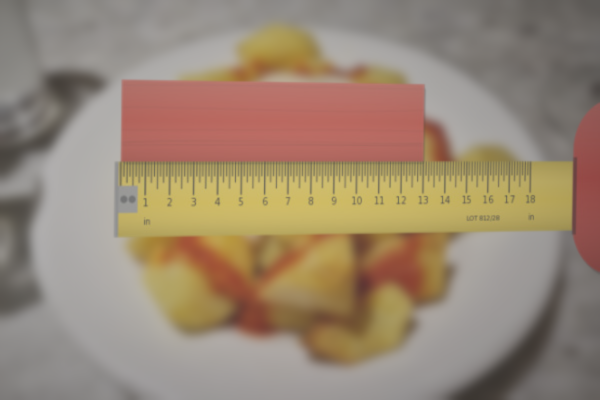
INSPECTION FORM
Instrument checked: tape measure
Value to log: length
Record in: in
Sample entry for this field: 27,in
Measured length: 13,in
